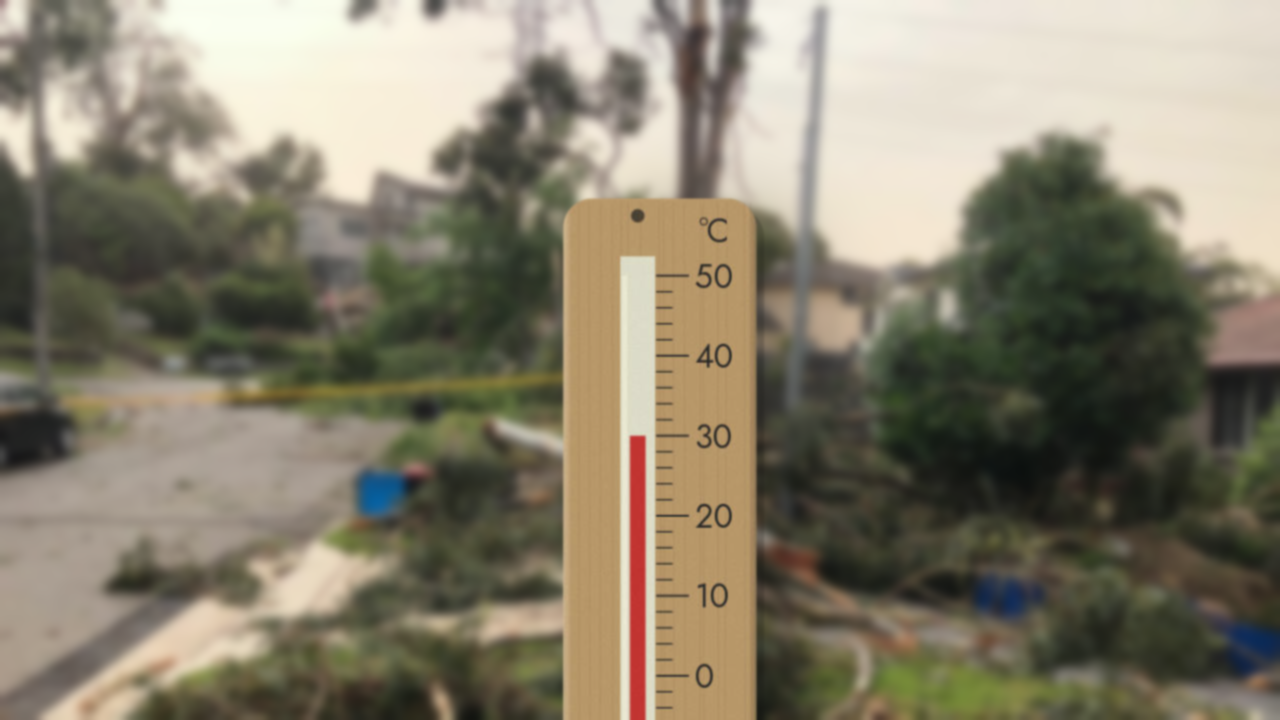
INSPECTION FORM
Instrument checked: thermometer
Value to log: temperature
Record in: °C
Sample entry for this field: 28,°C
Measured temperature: 30,°C
